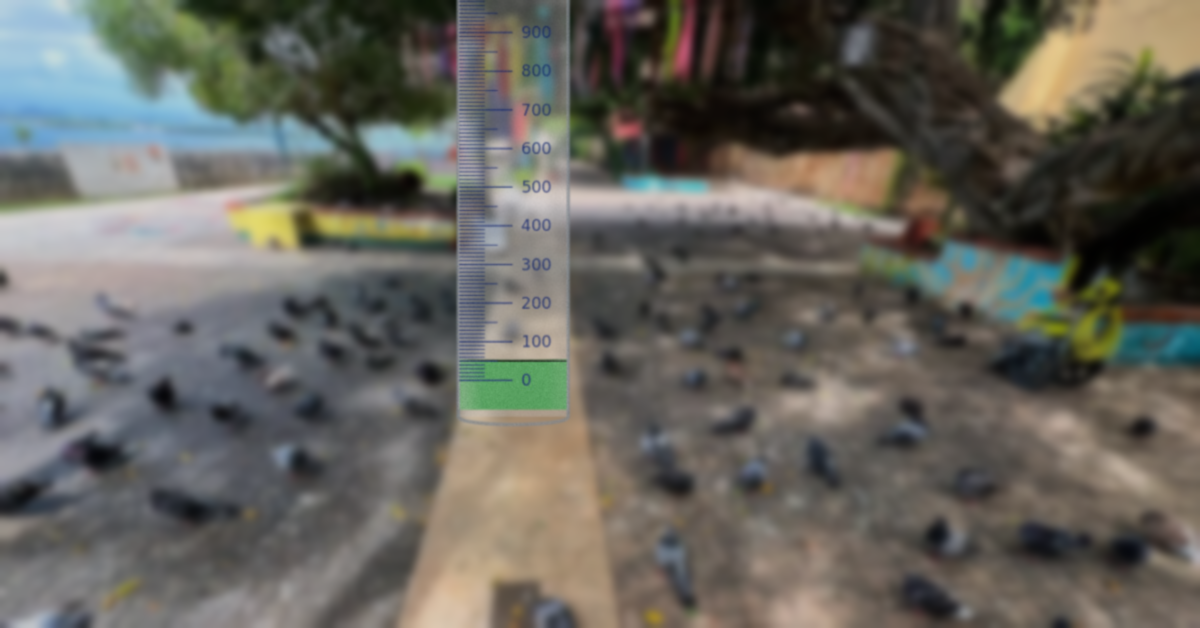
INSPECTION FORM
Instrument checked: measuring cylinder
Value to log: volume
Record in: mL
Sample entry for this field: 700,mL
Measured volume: 50,mL
